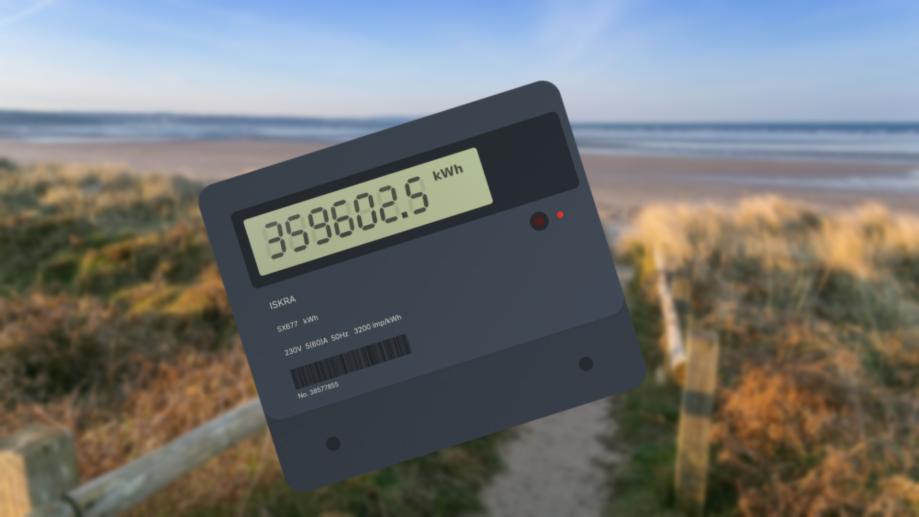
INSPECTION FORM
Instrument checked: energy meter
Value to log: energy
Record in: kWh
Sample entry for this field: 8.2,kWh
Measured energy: 359602.5,kWh
